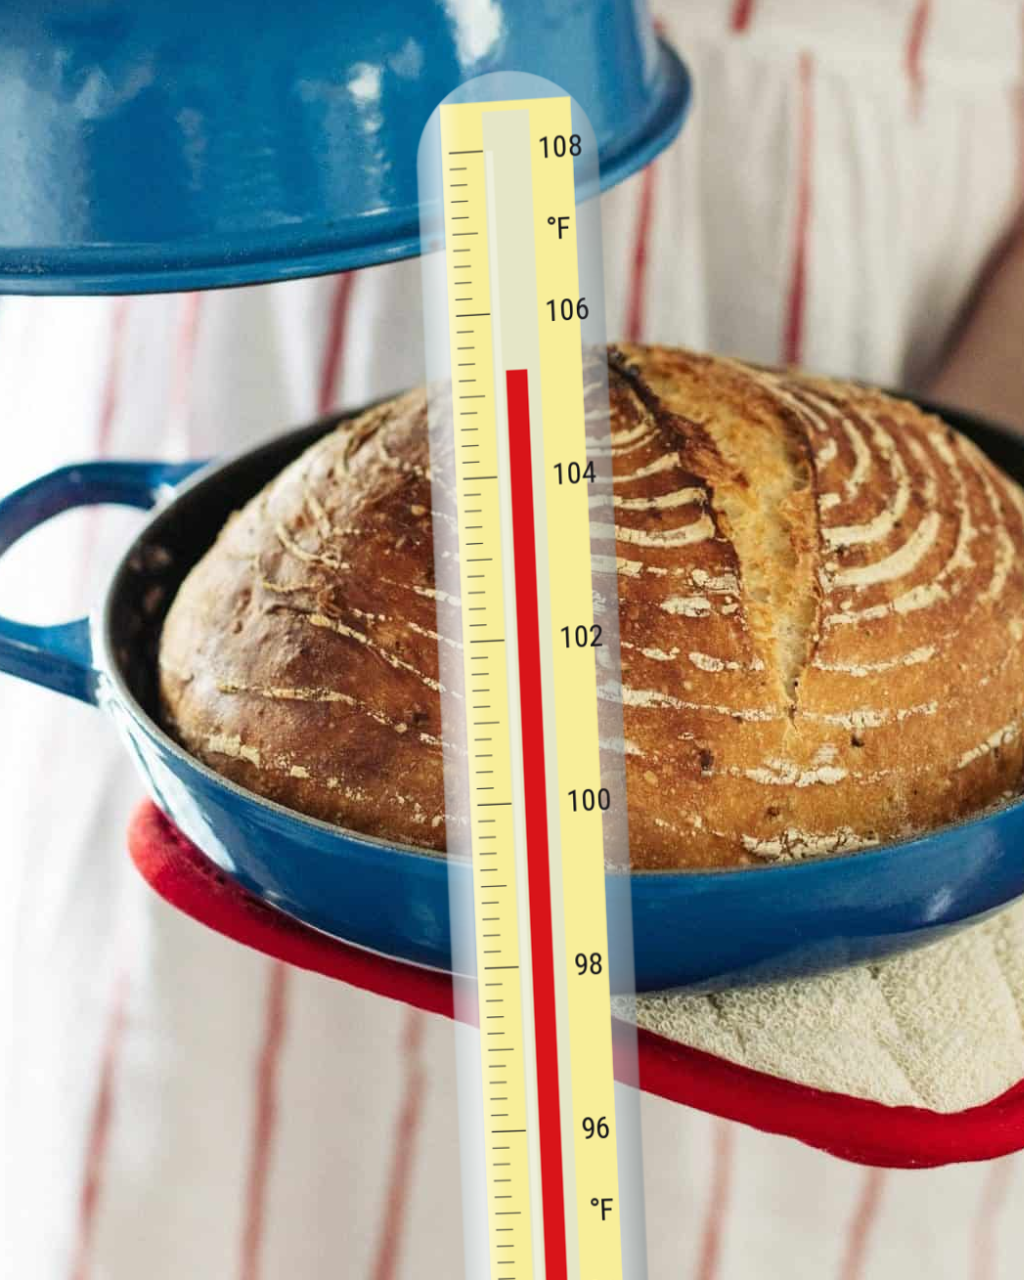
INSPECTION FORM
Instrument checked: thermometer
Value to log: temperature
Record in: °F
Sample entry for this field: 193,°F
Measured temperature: 105.3,°F
